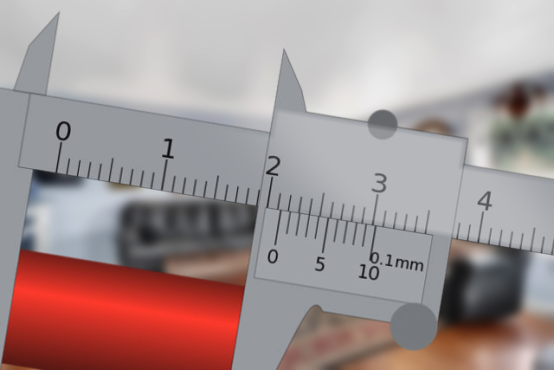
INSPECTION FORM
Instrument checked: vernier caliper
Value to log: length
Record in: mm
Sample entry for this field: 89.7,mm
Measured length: 21.3,mm
